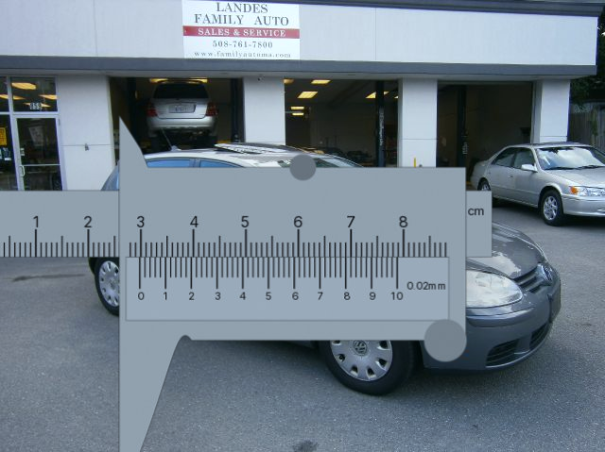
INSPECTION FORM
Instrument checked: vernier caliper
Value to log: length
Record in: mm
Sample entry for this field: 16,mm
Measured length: 29.8,mm
